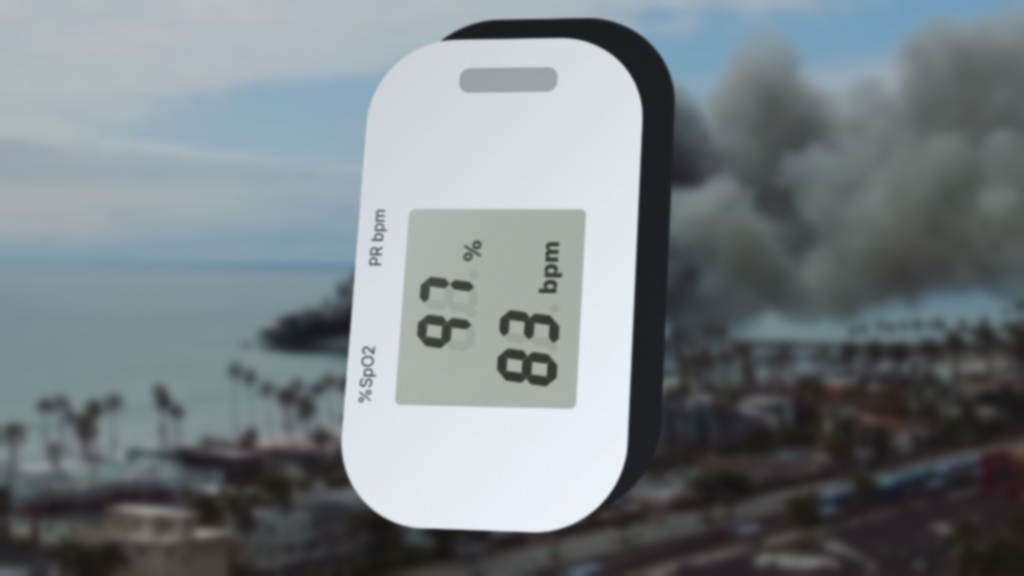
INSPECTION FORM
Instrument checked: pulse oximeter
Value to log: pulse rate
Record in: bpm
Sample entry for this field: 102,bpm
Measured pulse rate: 83,bpm
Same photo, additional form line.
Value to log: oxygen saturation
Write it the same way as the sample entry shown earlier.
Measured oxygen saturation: 97,%
